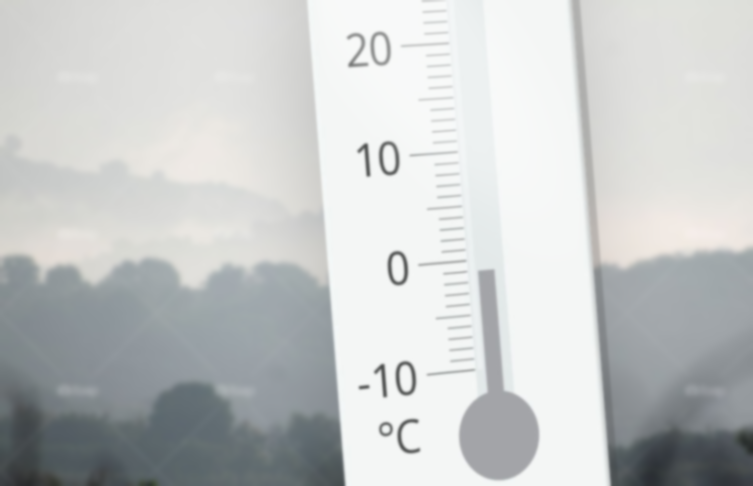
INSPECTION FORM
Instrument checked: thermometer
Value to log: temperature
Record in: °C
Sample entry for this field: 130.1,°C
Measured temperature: -1,°C
